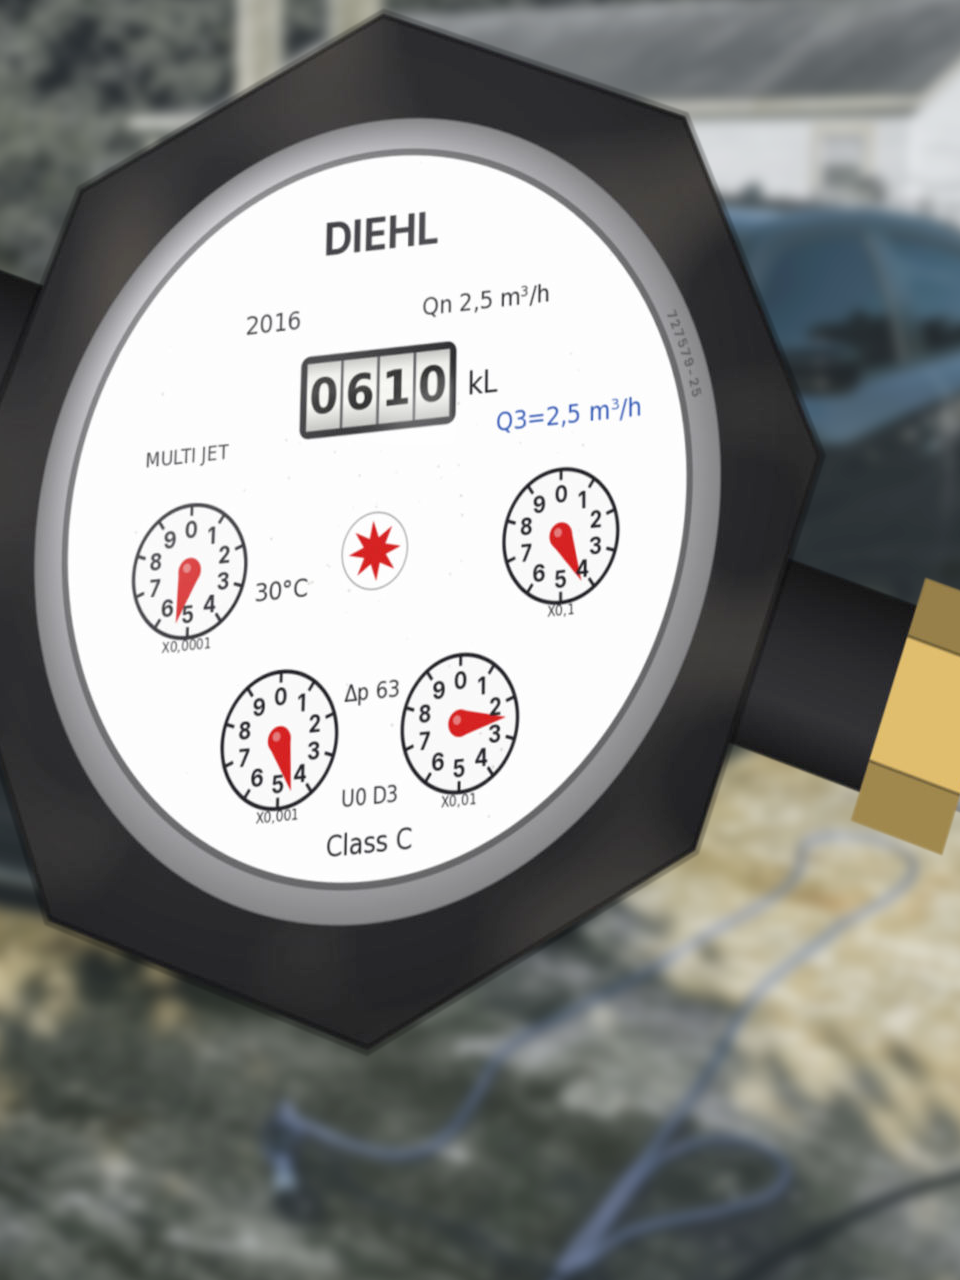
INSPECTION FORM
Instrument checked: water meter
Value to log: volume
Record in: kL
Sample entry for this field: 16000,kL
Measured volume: 610.4245,kL
